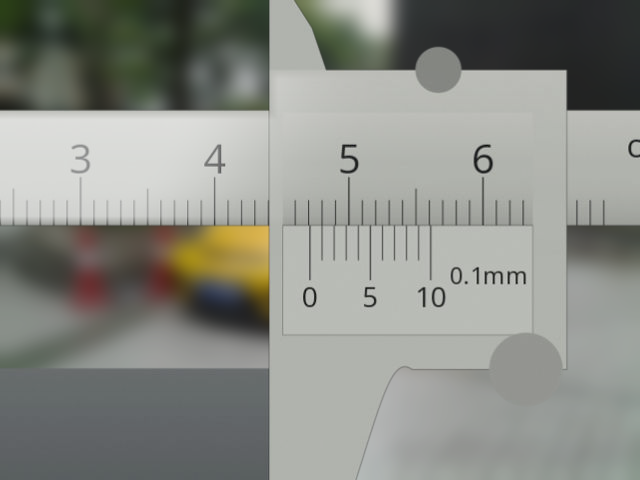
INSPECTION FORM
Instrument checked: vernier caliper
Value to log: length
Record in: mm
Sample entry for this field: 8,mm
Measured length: 47.1,mm
